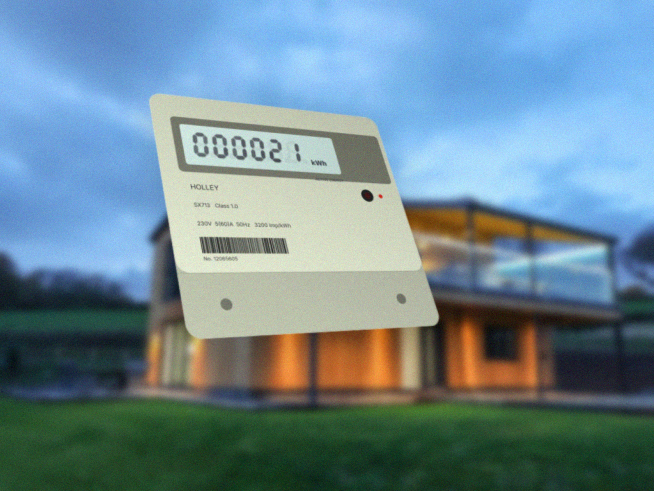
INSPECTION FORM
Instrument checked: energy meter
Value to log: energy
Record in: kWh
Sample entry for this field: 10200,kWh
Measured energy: 21,kWh
